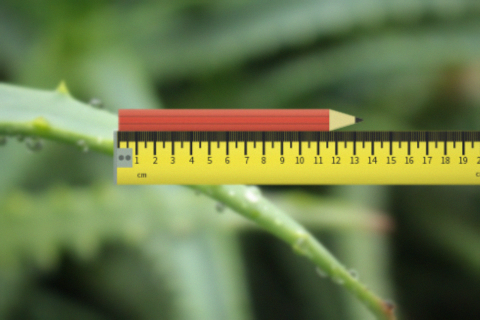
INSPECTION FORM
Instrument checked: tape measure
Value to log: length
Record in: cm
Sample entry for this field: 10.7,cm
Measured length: 13.5,cm
